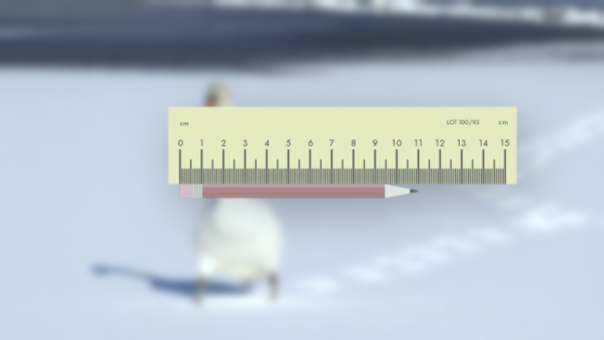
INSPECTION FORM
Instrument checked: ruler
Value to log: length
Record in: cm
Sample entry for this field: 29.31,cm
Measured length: 11,cm
